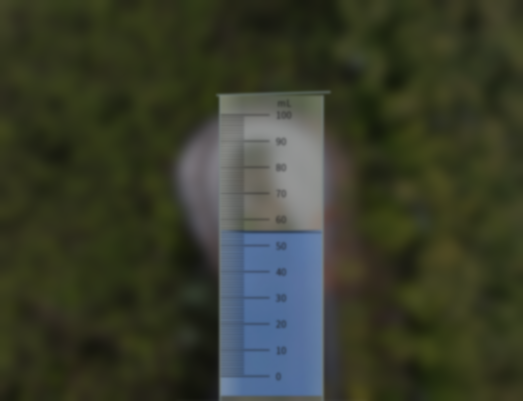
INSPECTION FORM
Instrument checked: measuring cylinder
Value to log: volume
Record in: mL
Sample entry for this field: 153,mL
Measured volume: 55,mL
